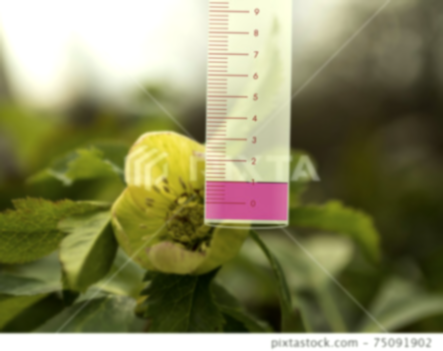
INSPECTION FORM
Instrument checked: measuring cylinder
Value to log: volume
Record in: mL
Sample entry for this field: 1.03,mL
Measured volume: 1,mL
